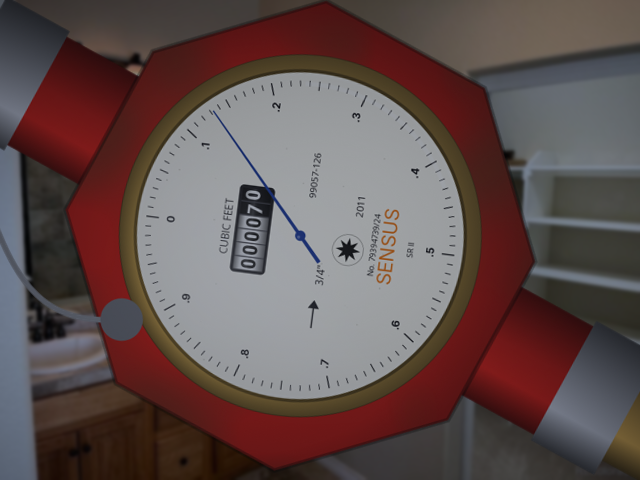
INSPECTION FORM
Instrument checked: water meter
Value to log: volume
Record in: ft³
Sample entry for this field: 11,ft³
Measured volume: 70.13,ft³
